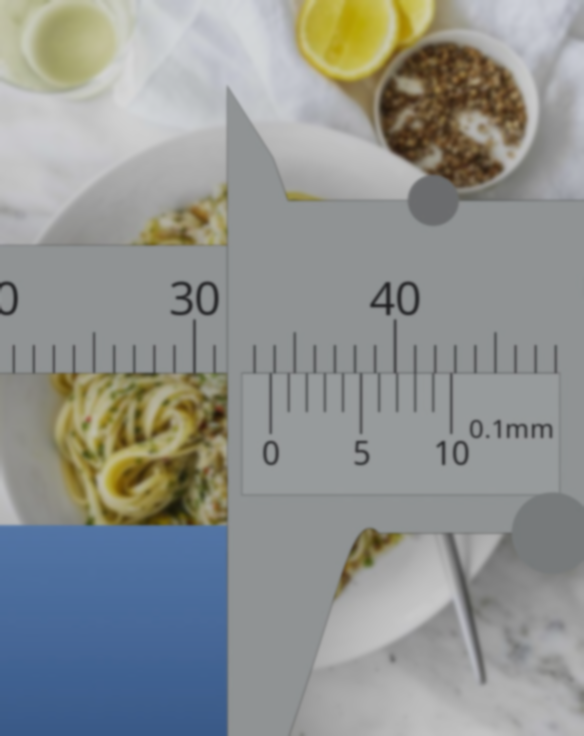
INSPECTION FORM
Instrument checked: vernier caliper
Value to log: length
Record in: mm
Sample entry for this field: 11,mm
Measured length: 33.8,mm
